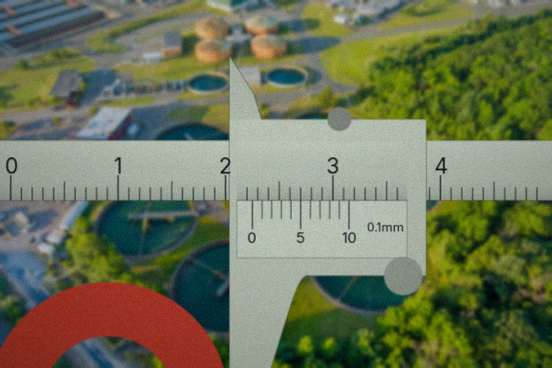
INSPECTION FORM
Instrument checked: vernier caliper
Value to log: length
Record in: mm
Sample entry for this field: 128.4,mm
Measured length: 22.5,mm
